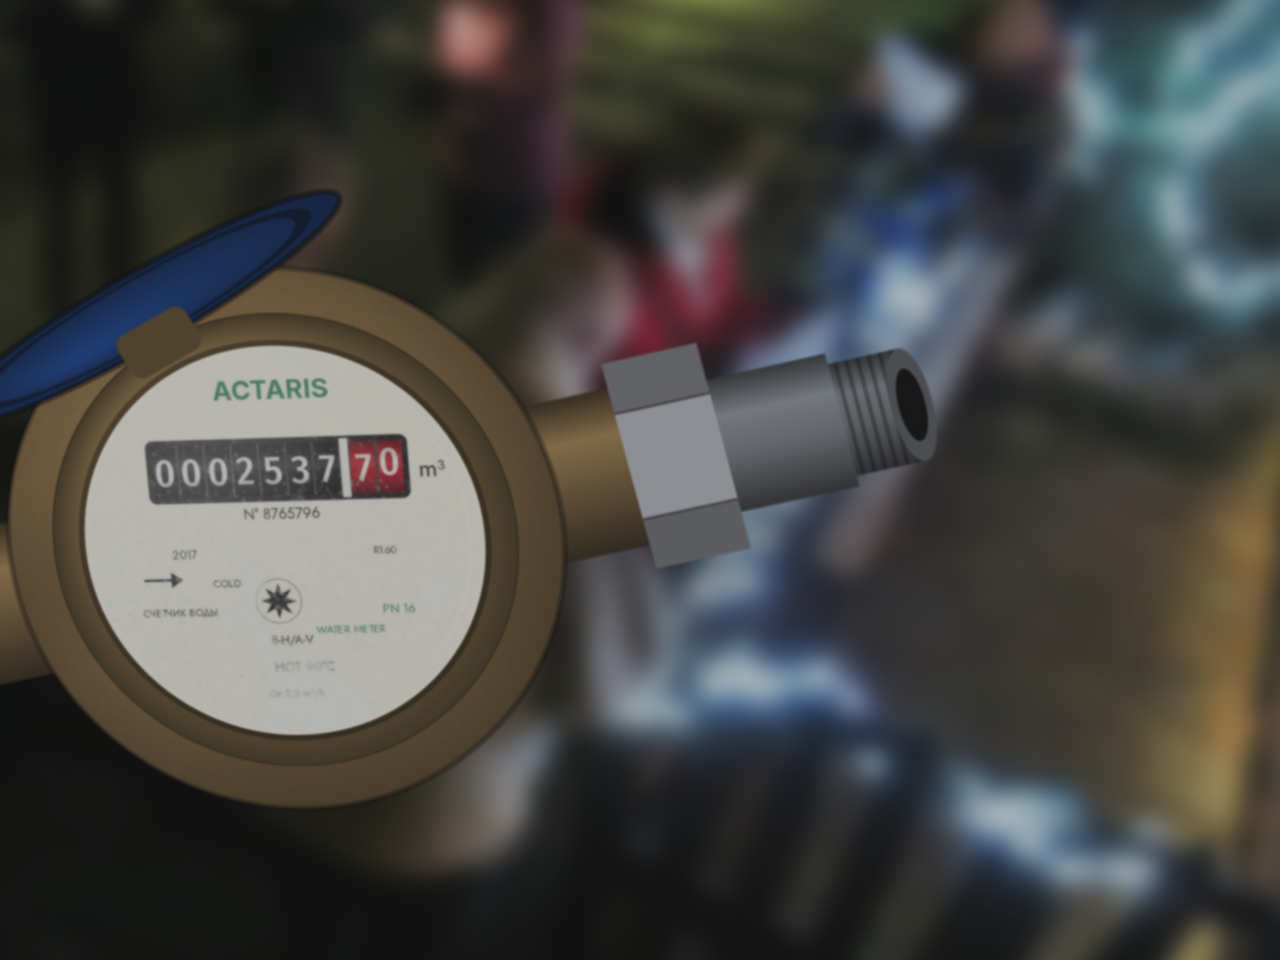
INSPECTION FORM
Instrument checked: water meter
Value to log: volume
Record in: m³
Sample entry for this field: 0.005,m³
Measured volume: 2537.70,m³
